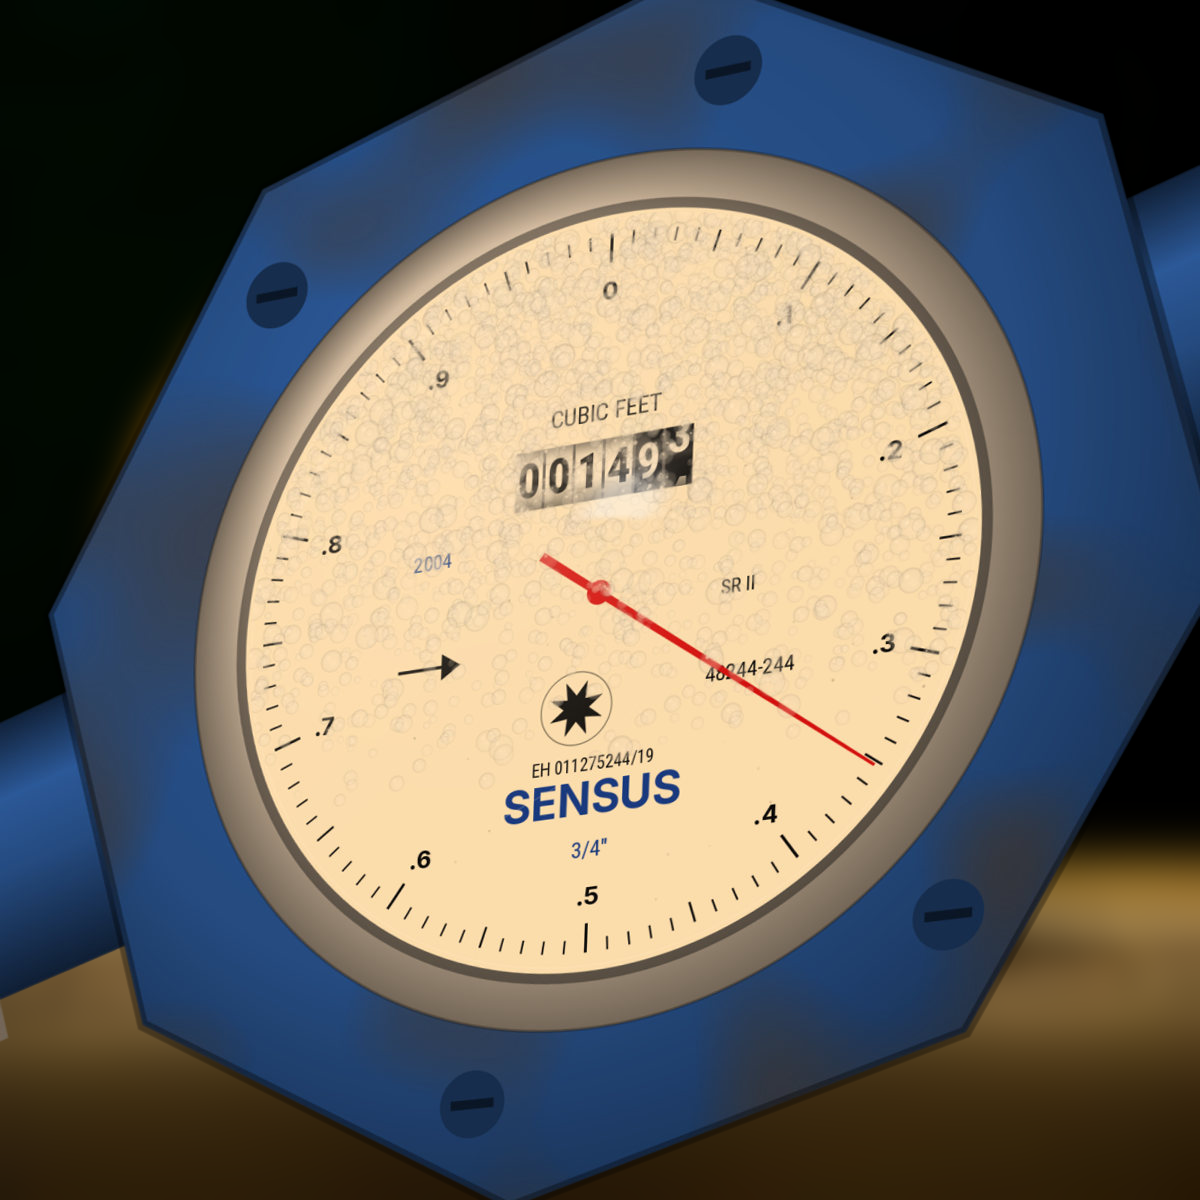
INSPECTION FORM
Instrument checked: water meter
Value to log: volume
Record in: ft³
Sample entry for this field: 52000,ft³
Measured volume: 1493.35,ft³
